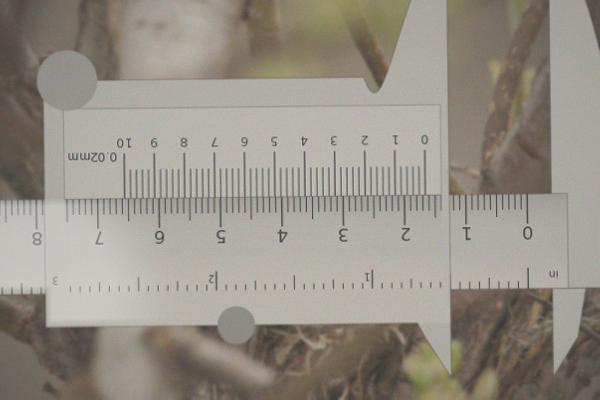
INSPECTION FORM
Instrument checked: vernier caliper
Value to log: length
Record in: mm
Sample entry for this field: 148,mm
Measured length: 16.6,mm
